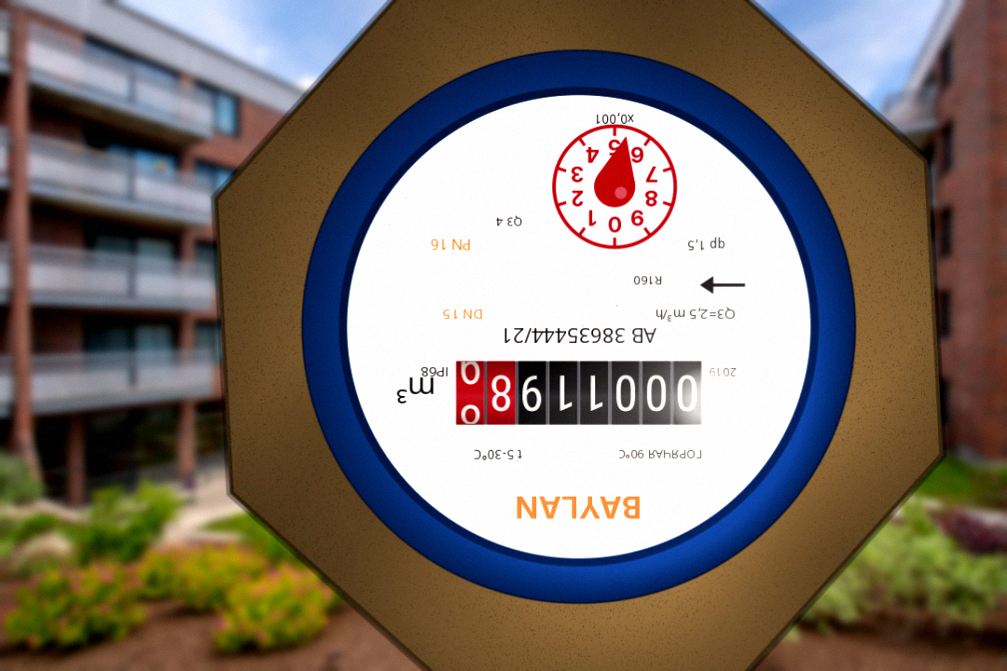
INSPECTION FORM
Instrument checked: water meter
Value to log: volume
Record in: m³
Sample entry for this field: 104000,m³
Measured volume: 119.885,m³
